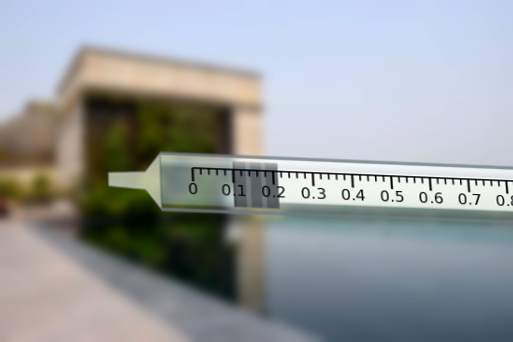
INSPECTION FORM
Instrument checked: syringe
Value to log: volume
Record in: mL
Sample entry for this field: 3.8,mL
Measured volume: 0.1,mL
